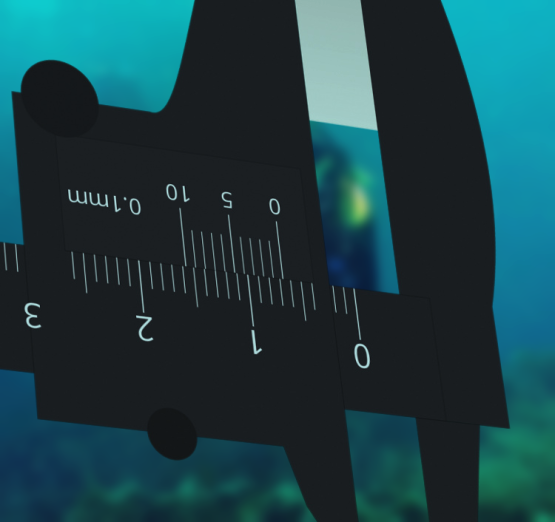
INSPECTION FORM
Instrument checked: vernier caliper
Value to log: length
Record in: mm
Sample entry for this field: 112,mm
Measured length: 6.7,mm
